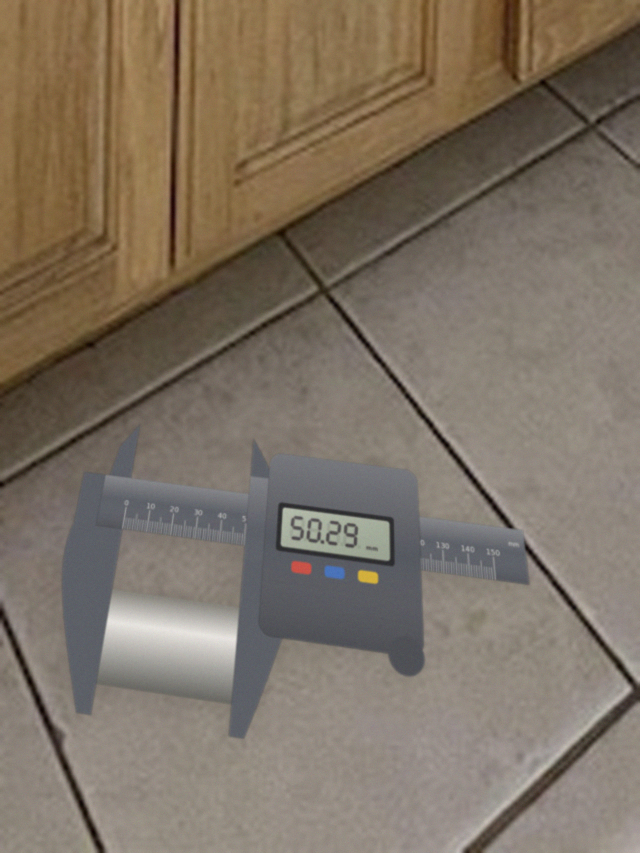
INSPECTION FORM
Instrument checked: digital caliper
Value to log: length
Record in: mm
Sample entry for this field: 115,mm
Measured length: 50.29,mm
